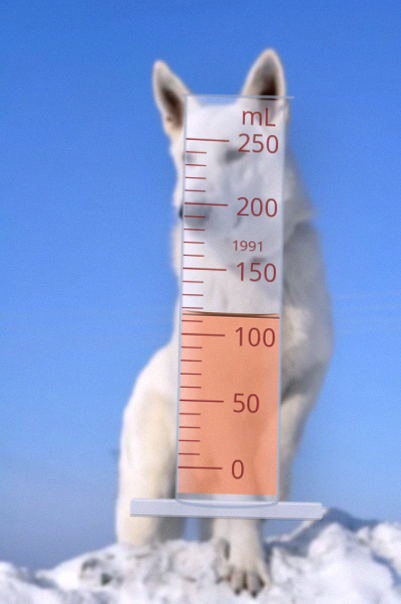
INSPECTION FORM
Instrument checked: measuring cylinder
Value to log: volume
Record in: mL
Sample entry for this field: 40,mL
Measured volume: 115,mL
